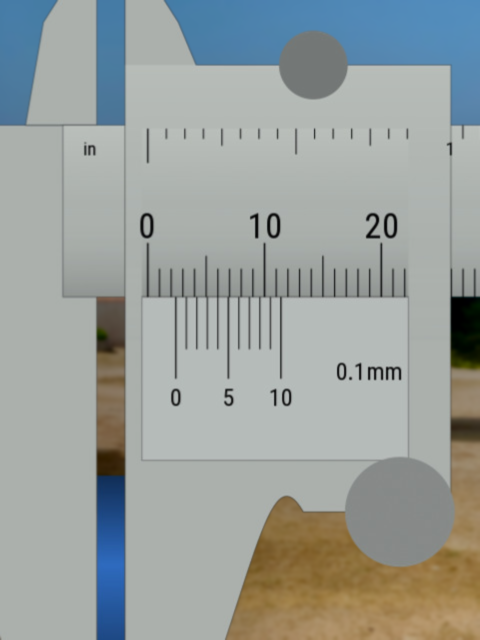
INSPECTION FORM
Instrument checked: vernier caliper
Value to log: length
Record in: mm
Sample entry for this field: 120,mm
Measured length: 2.4,mm
